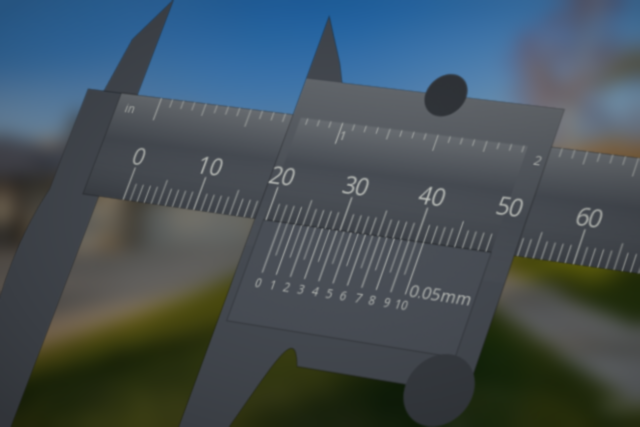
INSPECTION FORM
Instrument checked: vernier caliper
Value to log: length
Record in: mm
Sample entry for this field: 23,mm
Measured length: 22.0,mm
